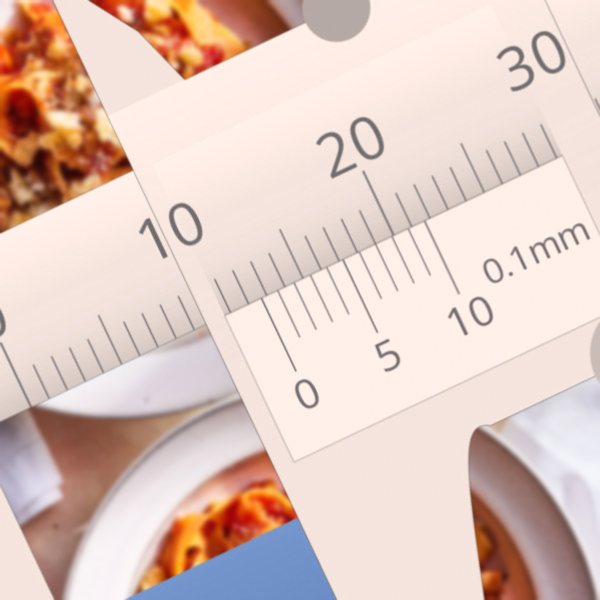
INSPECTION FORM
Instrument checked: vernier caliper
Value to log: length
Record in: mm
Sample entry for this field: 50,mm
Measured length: 12.7,mm
